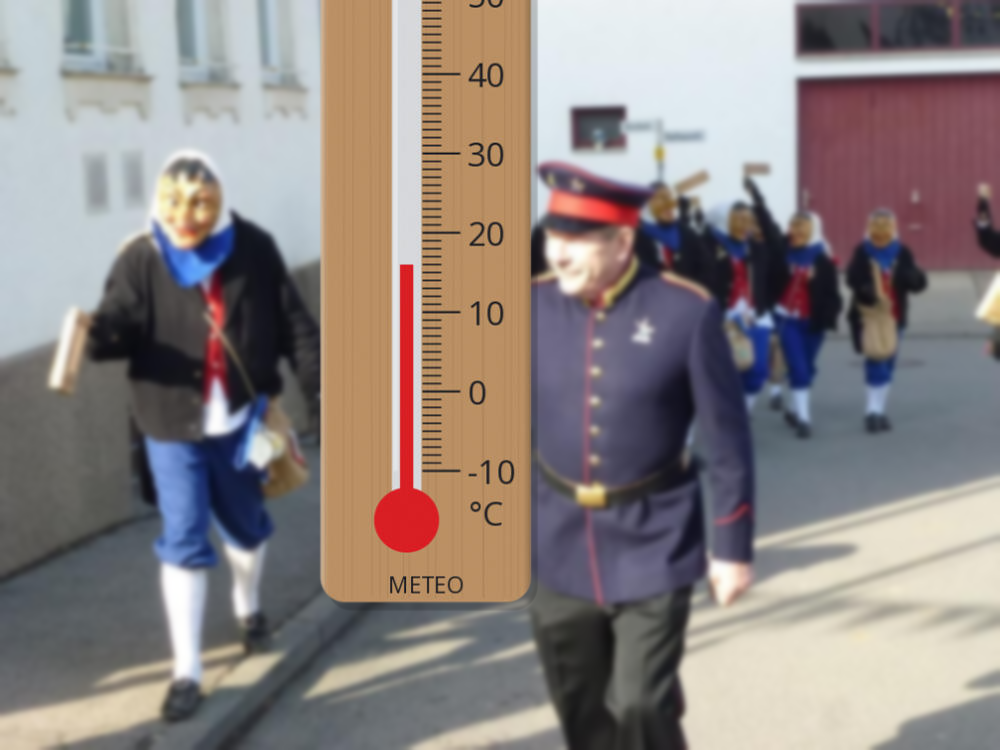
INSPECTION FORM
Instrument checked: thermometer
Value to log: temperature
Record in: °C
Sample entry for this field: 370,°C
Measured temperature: 16,°C
